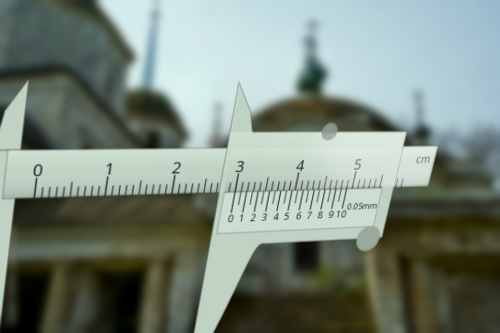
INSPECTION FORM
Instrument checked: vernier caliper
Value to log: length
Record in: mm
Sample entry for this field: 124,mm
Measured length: 30.0,mm
